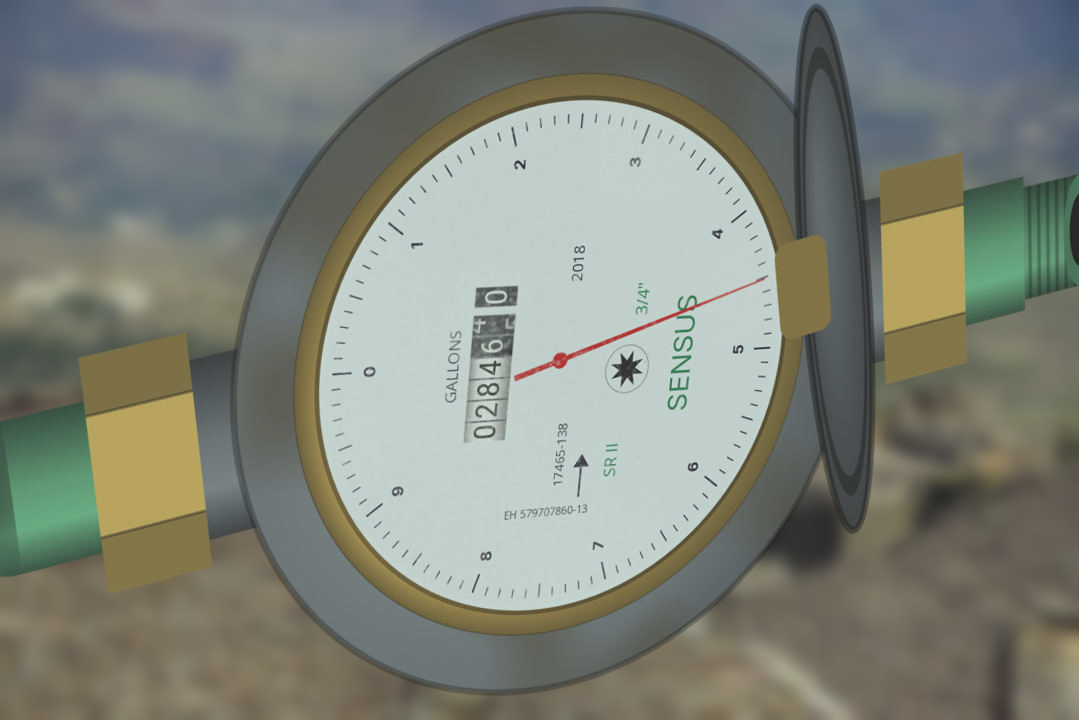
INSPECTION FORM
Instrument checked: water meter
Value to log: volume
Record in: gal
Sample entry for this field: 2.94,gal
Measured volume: 284644.5,gal
